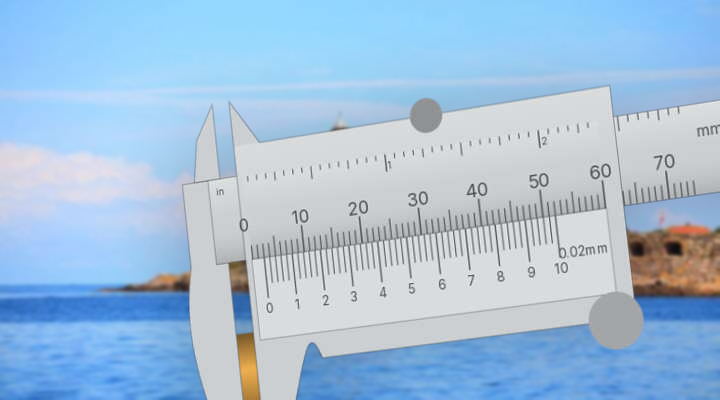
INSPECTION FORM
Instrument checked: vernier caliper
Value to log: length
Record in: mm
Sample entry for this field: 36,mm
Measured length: 3.0,mm
